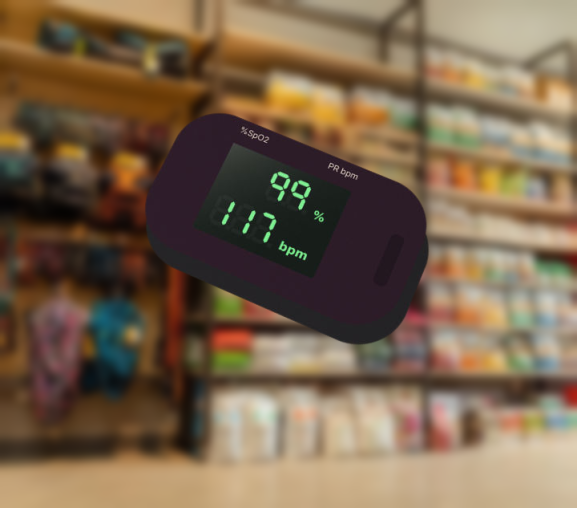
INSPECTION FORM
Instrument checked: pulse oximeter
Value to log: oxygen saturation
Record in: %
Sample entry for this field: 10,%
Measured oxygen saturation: 99,%
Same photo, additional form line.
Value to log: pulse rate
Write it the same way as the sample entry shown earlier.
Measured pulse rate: 117,bpm
